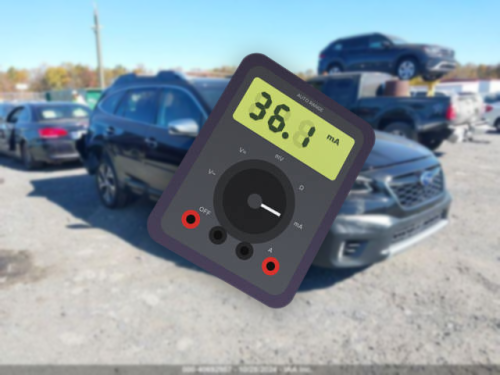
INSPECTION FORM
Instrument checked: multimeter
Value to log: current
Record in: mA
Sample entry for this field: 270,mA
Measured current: 36.1,mA
